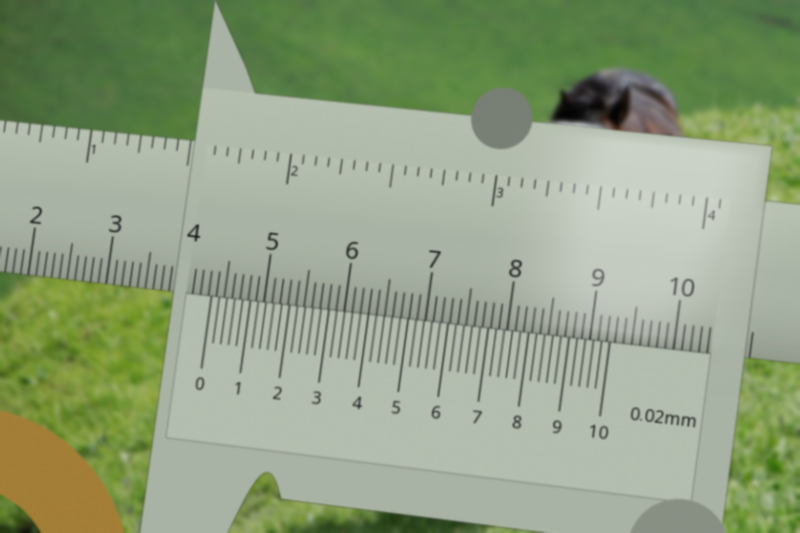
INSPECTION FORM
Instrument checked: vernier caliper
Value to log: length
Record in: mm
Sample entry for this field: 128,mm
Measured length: 43.4,mm
